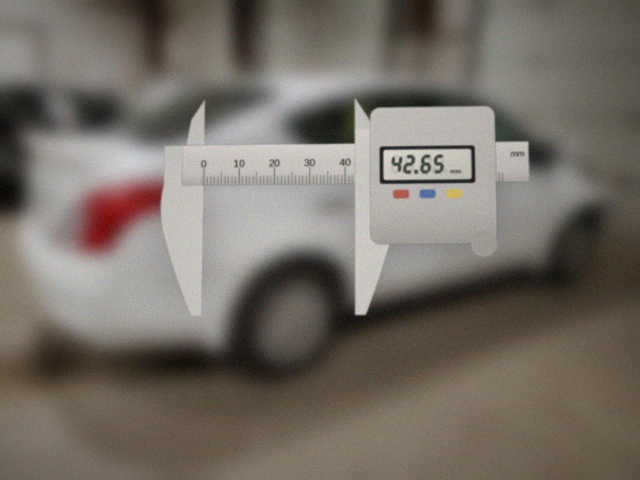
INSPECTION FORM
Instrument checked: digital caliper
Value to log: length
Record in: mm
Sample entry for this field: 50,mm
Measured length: 42.65,mm
